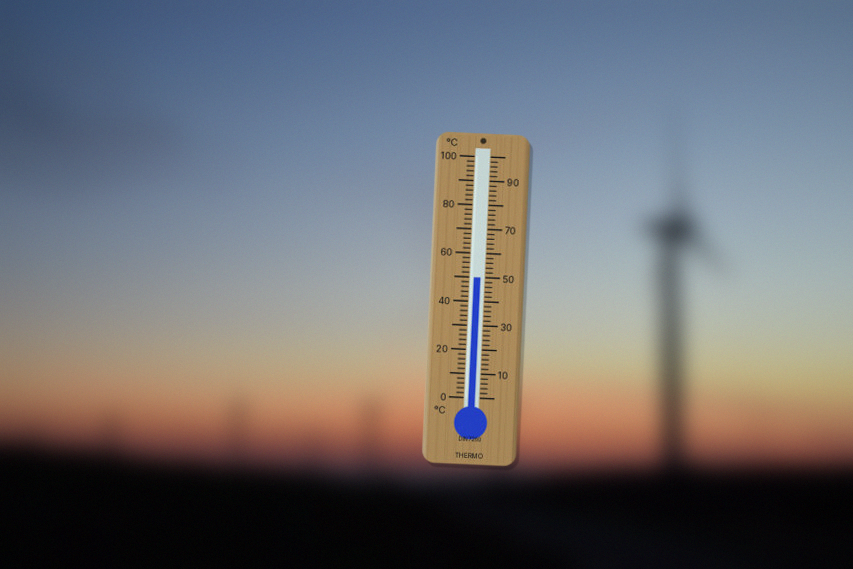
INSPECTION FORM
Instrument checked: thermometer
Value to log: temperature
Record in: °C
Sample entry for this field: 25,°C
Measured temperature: 50,°C
